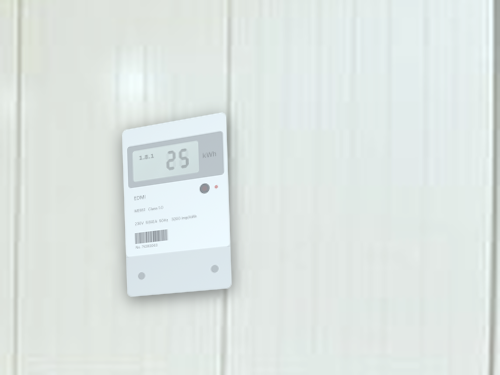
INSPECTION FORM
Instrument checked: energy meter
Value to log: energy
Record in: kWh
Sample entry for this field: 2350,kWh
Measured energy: 25,kWh
